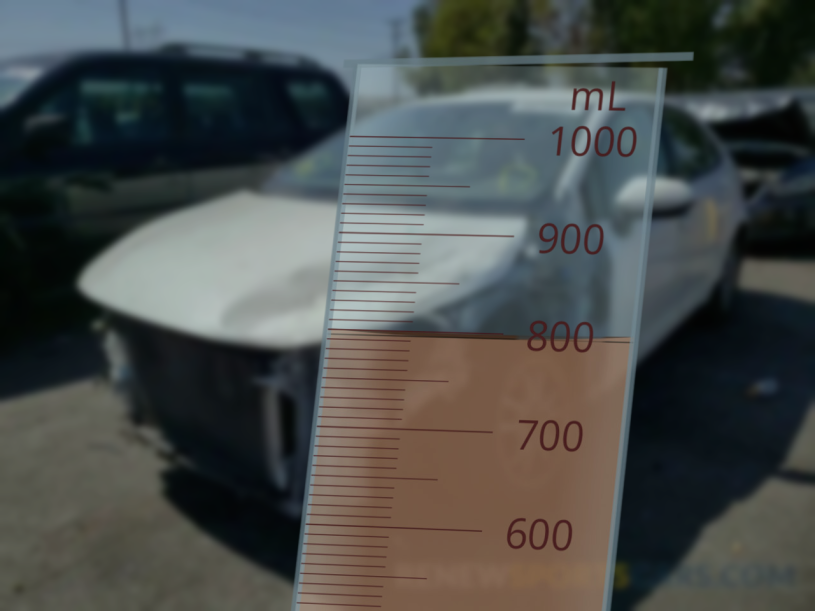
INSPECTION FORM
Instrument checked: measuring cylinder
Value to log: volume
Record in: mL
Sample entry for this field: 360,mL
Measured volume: 795,mL
